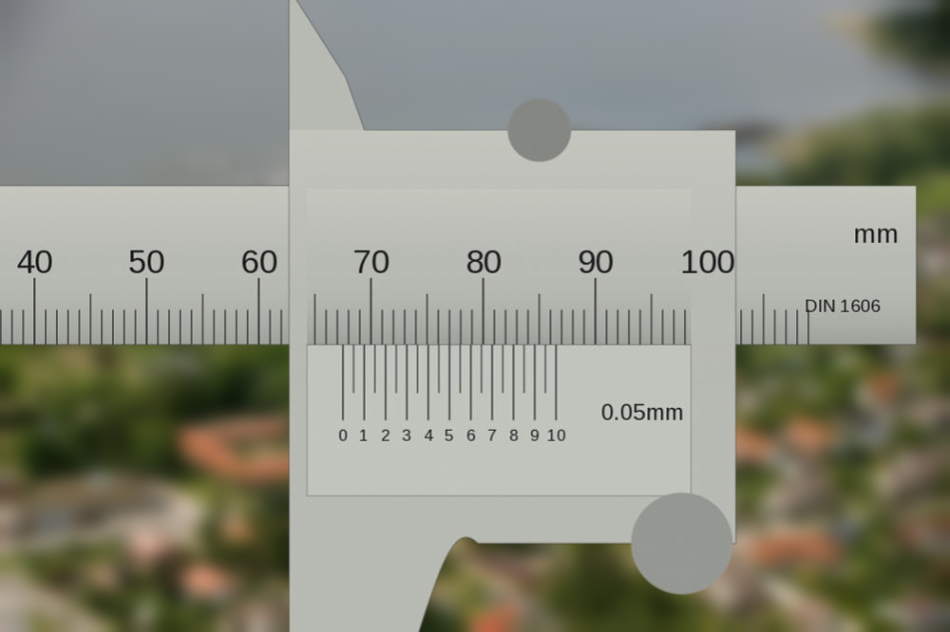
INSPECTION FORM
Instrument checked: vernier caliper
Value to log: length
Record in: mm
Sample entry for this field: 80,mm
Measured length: 67.5,mm
